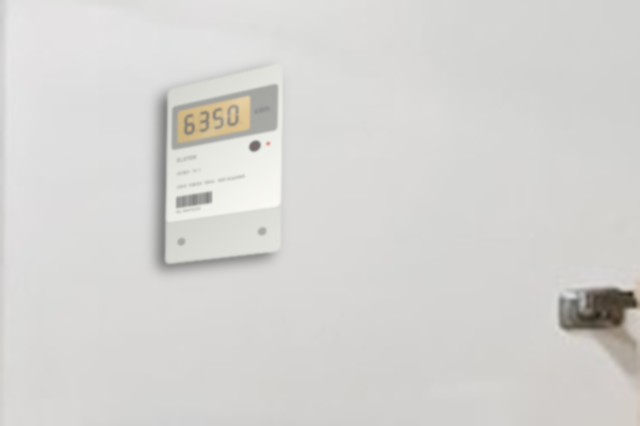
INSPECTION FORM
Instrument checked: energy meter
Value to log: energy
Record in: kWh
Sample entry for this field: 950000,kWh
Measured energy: 6350,kWh
